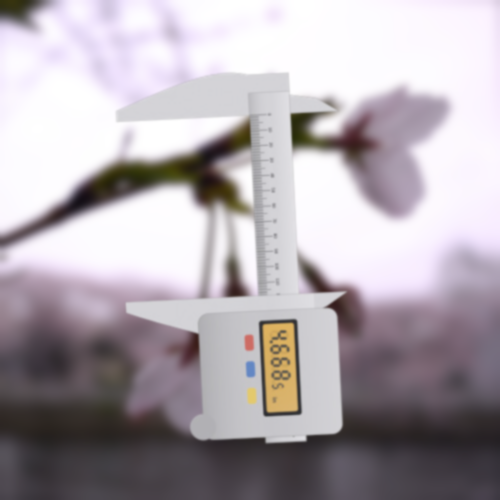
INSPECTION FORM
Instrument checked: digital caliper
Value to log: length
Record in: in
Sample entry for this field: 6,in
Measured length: 4.6685,in
